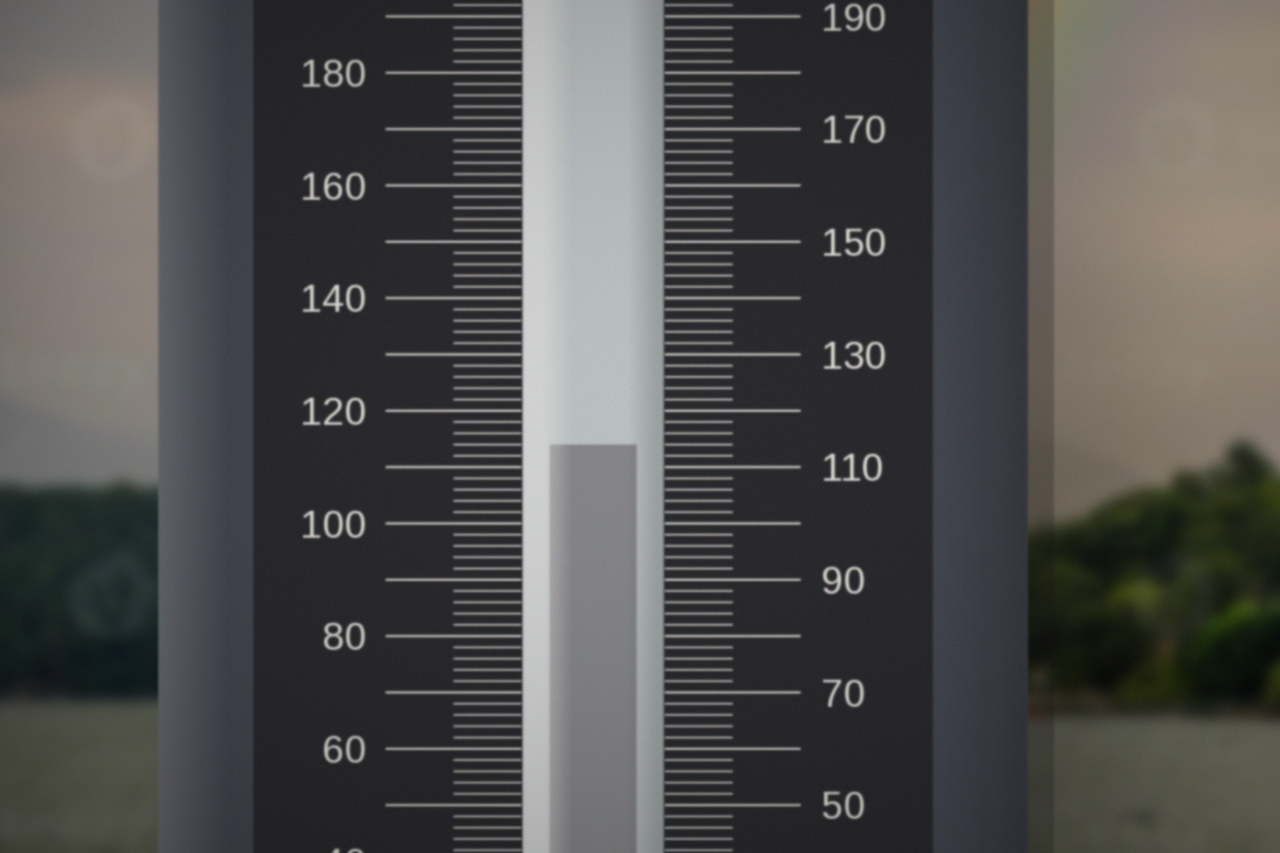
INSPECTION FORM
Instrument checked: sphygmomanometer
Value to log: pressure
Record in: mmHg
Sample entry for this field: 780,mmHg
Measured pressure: 114,mmHg
